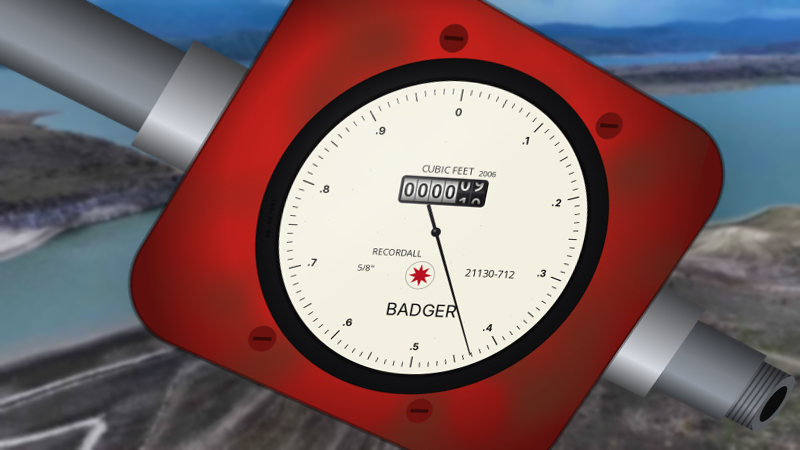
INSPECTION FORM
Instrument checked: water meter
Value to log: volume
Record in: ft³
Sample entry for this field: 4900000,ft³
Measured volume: 9.43,ft³
